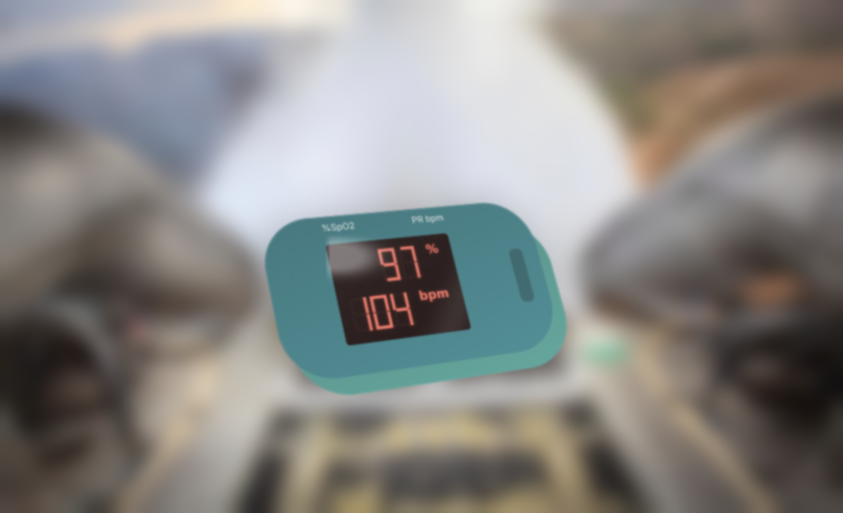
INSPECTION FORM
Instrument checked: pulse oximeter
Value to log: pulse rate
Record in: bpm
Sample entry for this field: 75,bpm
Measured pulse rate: 104,bpm
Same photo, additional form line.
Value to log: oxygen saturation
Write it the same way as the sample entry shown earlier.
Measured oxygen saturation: 97,%
